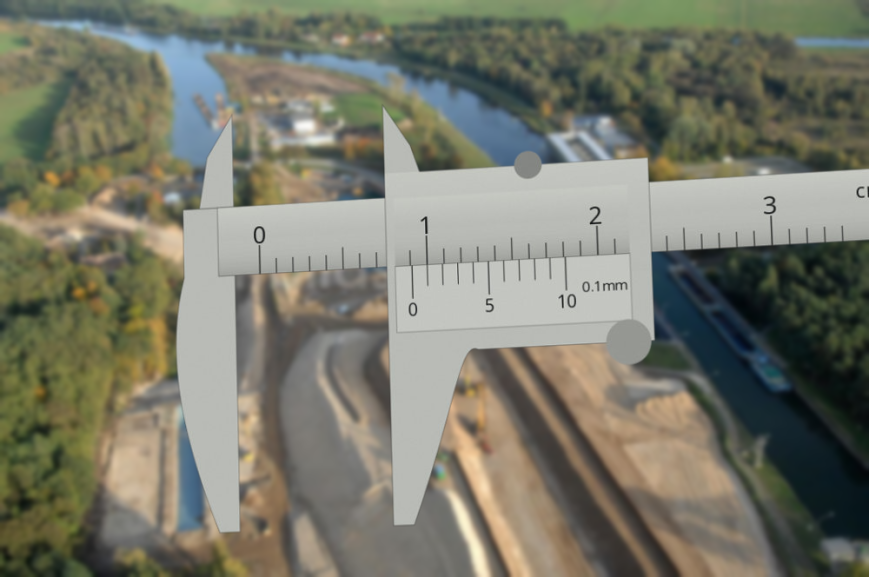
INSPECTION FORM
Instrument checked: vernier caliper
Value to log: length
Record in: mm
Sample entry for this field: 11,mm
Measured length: 9.1,mm
